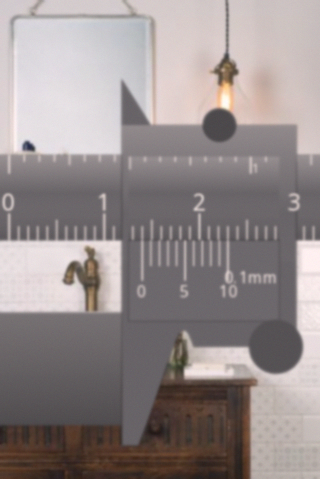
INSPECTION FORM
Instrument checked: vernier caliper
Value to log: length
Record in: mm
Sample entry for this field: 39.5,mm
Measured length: 14.0,mm
